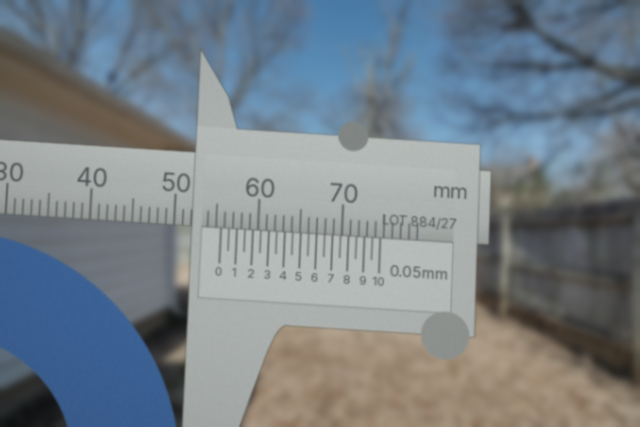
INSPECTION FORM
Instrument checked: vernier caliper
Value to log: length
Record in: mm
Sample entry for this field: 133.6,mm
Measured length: 55.6,mm
